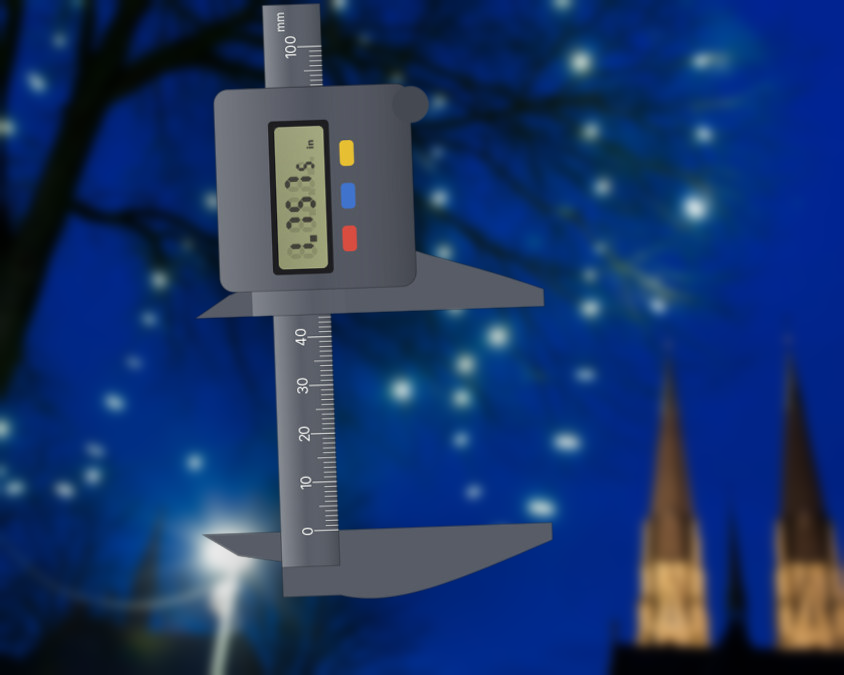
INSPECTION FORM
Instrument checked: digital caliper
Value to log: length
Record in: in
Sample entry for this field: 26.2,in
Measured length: 1.7575,in
